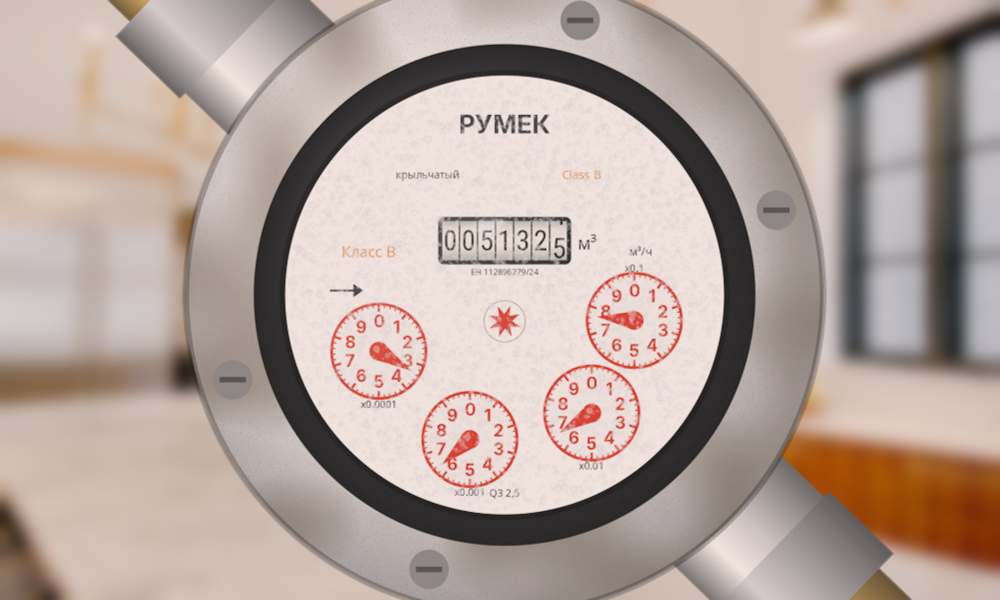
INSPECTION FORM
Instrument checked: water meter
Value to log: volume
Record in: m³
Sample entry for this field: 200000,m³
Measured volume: 51324.7663,m³
